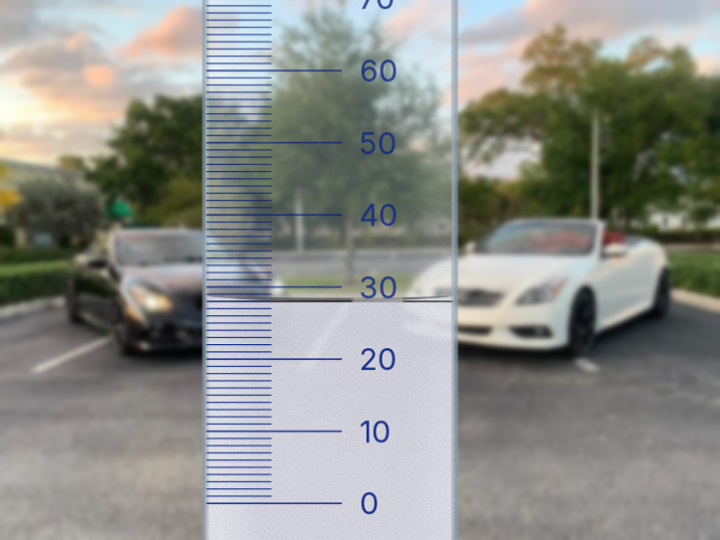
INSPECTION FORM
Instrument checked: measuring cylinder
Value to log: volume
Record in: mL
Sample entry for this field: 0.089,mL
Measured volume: 28,mL
